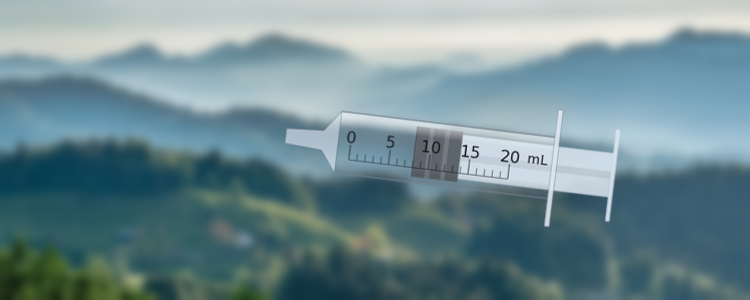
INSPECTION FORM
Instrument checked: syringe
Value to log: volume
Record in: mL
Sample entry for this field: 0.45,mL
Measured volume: 8,mL
